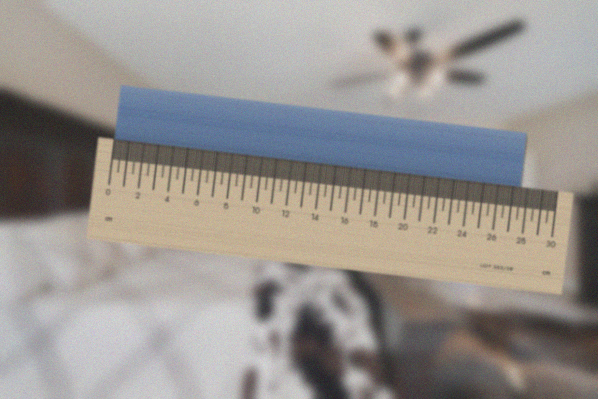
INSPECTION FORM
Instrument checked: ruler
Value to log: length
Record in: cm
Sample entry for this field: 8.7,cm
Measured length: 27.5,cm
